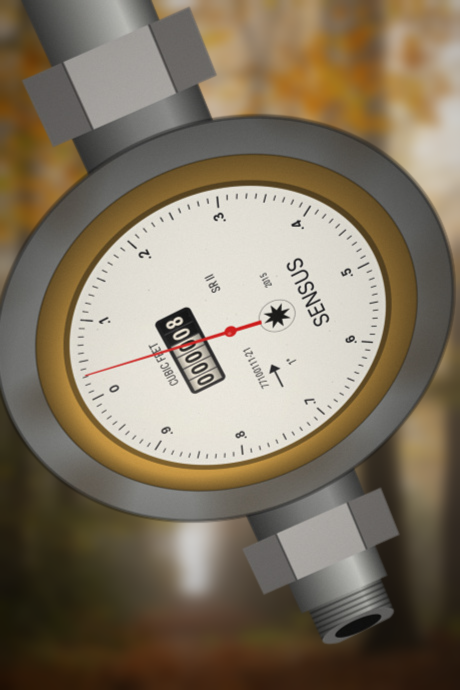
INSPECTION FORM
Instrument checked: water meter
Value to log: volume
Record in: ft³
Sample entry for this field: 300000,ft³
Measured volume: 8.03,ft³
